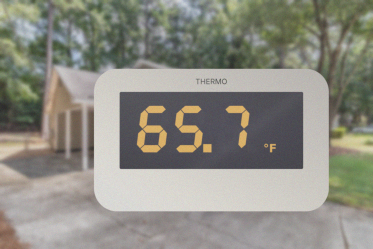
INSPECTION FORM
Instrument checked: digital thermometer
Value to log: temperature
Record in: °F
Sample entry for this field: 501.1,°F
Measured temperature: 65.7,°F
